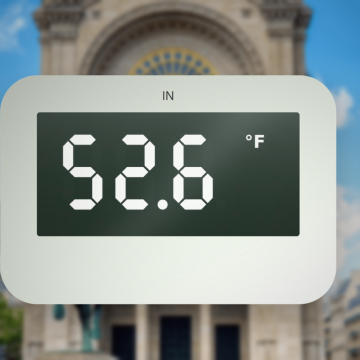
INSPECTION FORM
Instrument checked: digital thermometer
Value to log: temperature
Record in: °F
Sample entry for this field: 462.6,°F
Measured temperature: 52.6,°F
